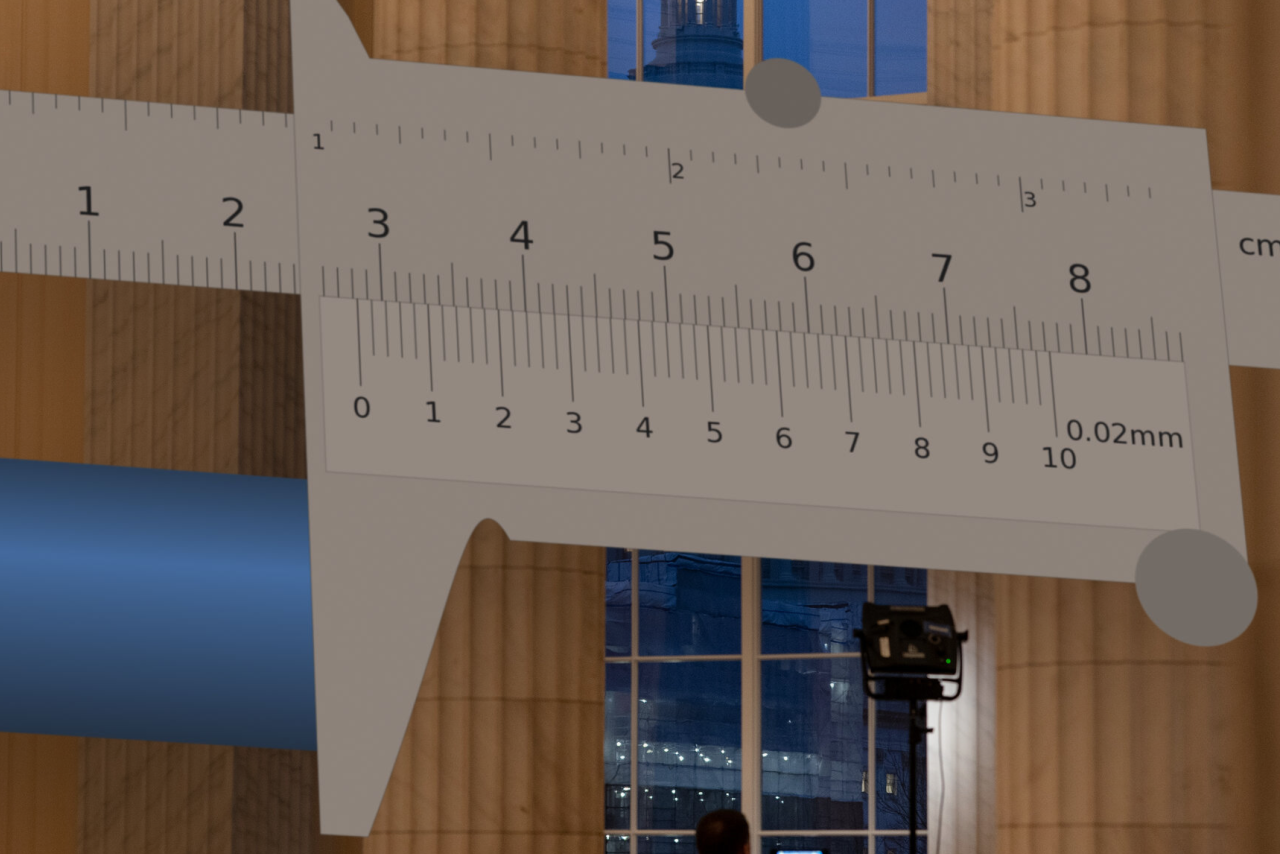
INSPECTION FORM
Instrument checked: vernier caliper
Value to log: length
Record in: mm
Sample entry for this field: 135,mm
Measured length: 28.3,mm
